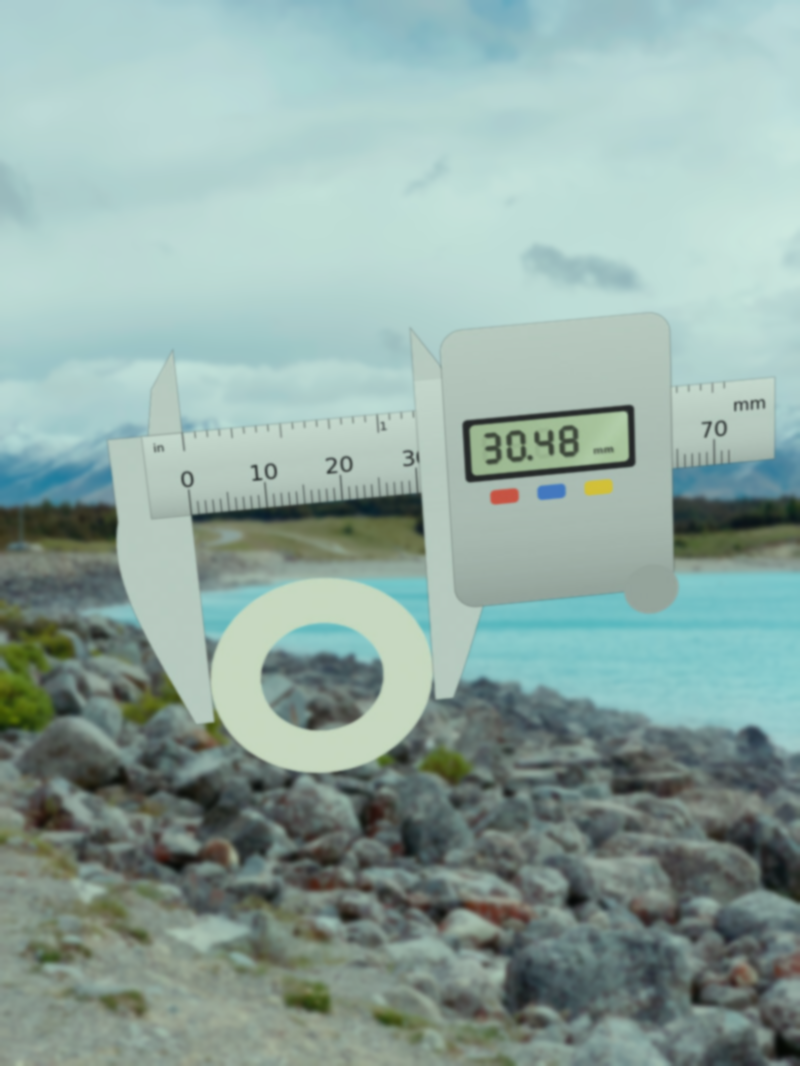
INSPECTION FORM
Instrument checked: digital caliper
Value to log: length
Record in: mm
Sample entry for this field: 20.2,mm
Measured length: 30.48,mm
